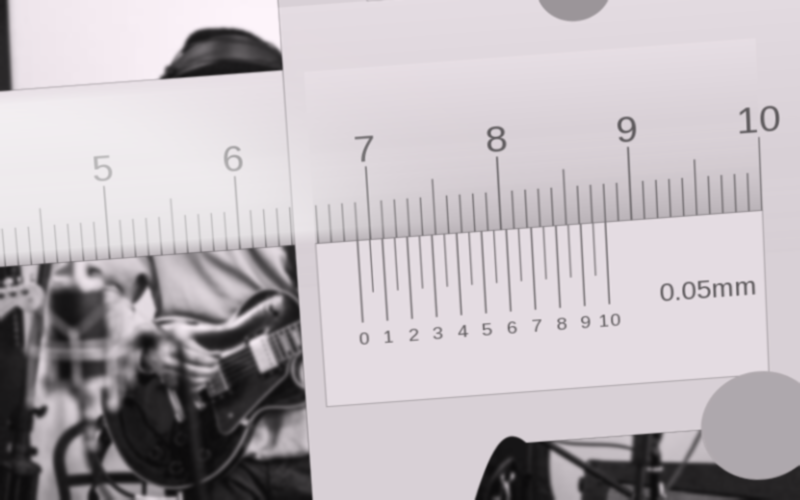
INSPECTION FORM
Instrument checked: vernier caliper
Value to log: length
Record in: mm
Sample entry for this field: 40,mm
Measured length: 69.0,mm
